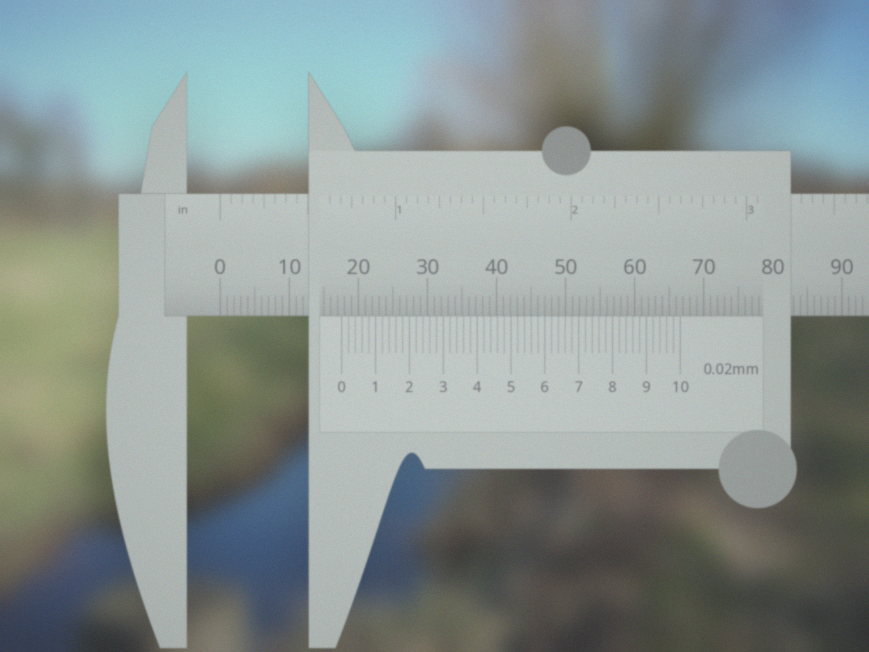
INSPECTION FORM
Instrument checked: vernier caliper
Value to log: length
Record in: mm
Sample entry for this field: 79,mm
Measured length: 17.6,mm
